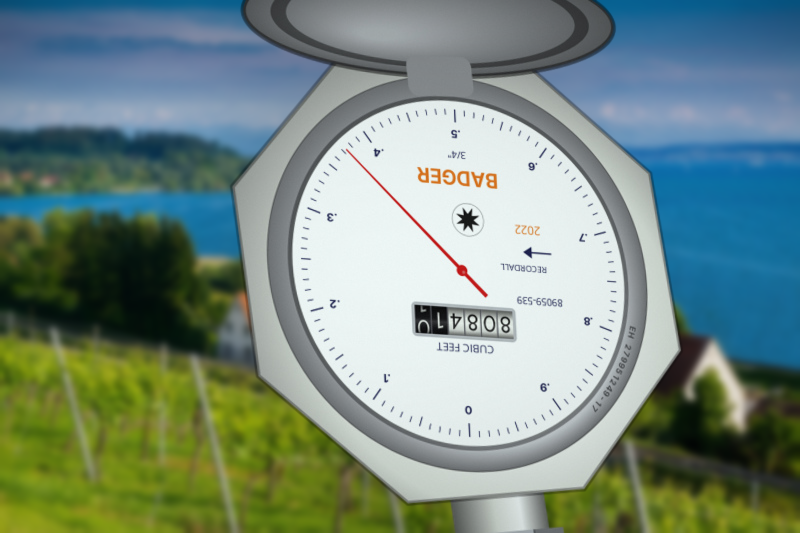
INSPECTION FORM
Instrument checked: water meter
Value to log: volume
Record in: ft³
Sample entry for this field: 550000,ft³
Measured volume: 808410.37,ft³
